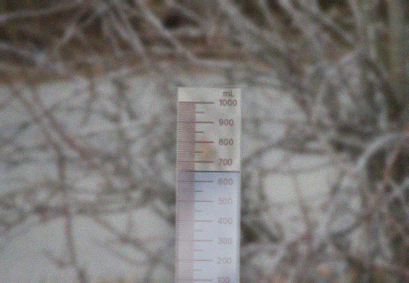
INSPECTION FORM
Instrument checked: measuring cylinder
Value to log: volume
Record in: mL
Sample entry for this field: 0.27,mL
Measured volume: 650,mL
